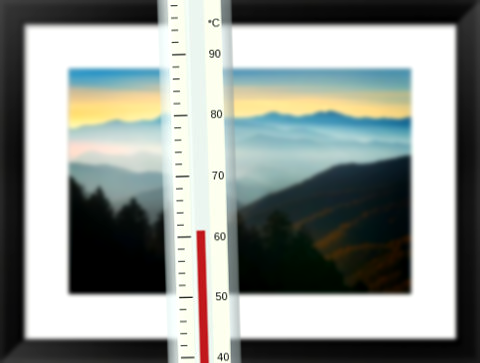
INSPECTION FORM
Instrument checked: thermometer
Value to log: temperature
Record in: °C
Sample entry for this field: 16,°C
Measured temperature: 61,°C
